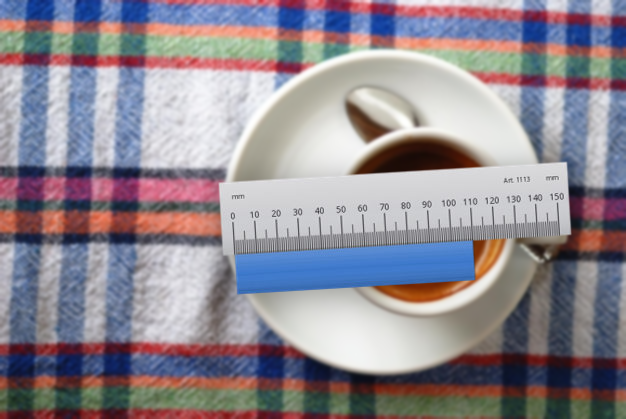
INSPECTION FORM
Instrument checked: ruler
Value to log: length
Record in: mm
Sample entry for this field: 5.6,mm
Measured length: 110,mm
